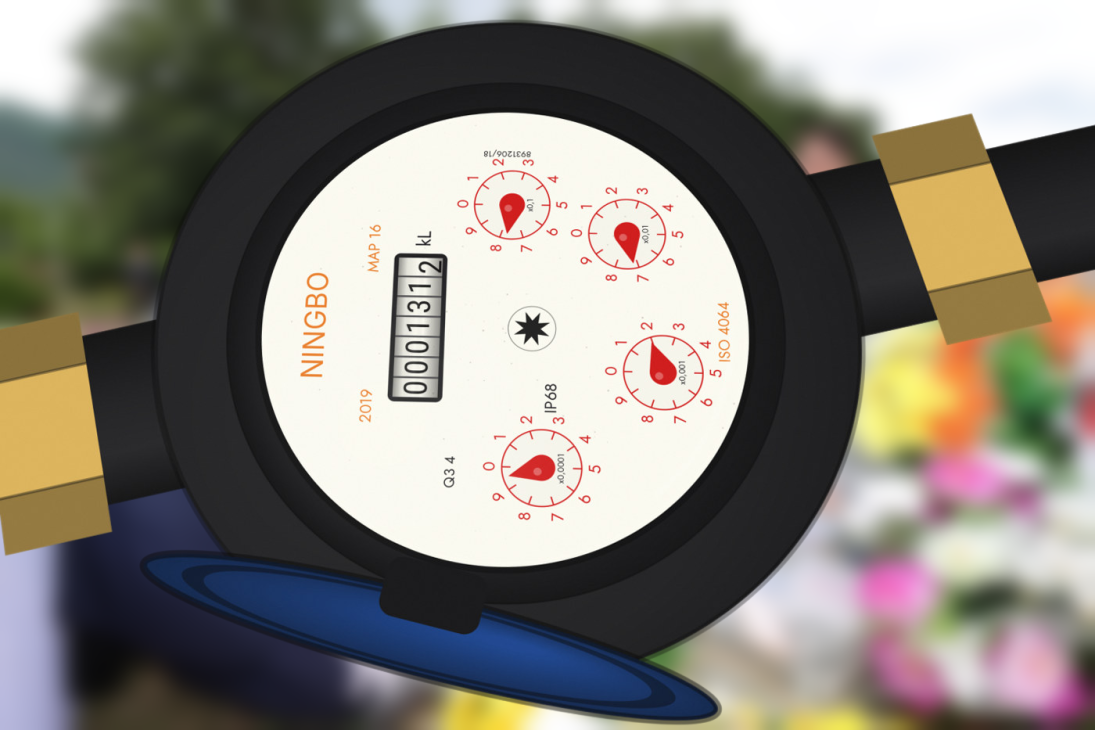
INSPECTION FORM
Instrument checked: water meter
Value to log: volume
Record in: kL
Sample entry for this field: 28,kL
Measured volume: 1311.7719,kL
